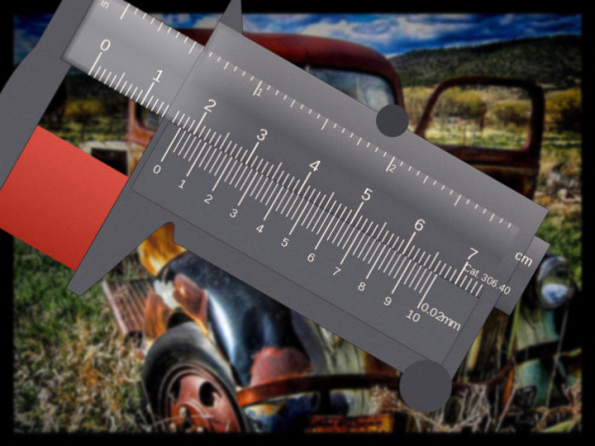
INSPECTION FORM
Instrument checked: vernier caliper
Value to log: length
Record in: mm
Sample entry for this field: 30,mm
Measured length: 17.6,mm
